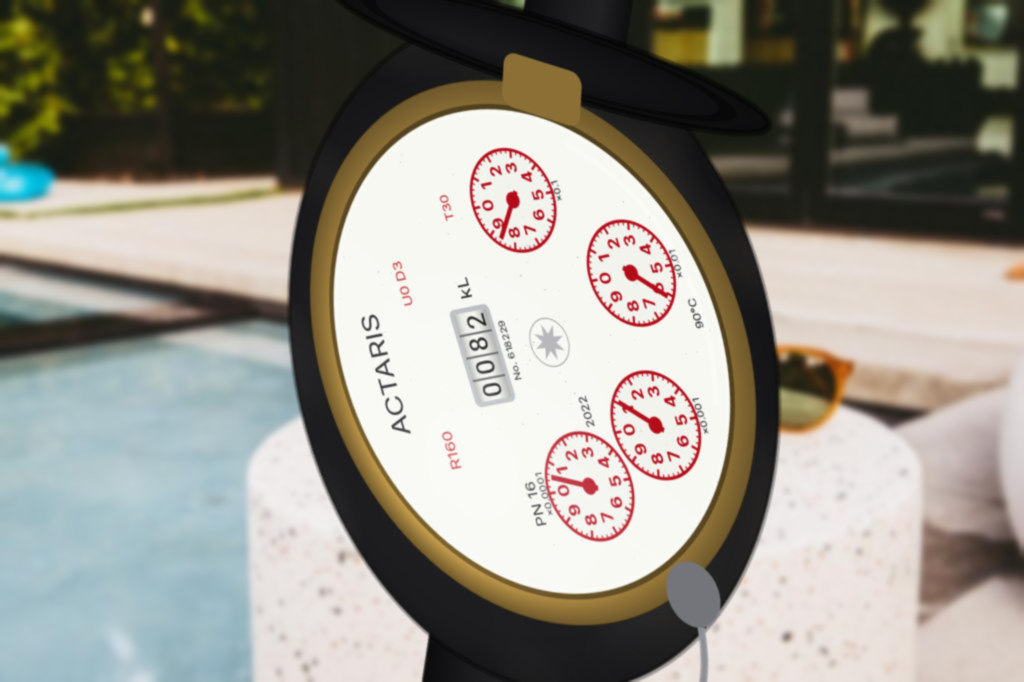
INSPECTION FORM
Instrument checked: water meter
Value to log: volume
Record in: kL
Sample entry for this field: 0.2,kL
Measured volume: 81.8610,kL
